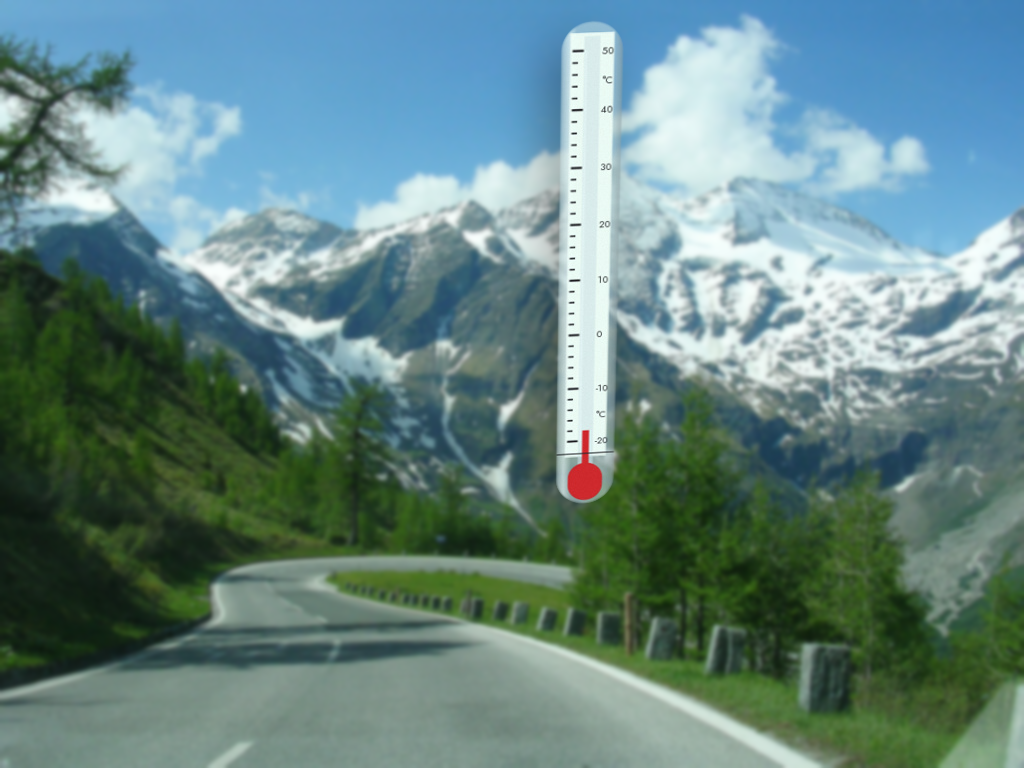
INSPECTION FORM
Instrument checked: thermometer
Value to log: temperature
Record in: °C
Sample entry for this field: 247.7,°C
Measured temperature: -18,°C
